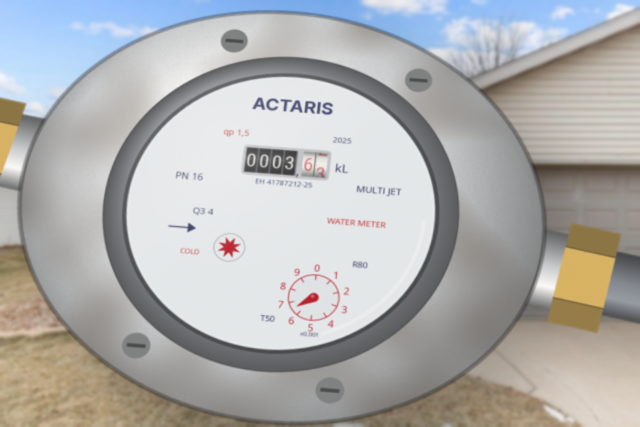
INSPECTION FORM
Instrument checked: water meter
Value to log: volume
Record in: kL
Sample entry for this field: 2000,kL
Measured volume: 3.626,kL
